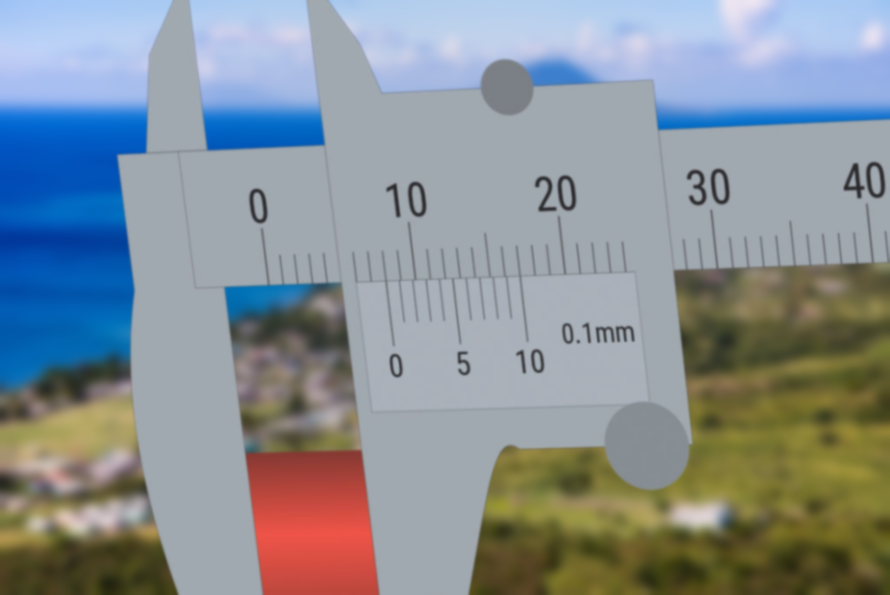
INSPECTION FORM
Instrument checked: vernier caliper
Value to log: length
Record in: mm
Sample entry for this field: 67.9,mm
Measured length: 8.0,mm
